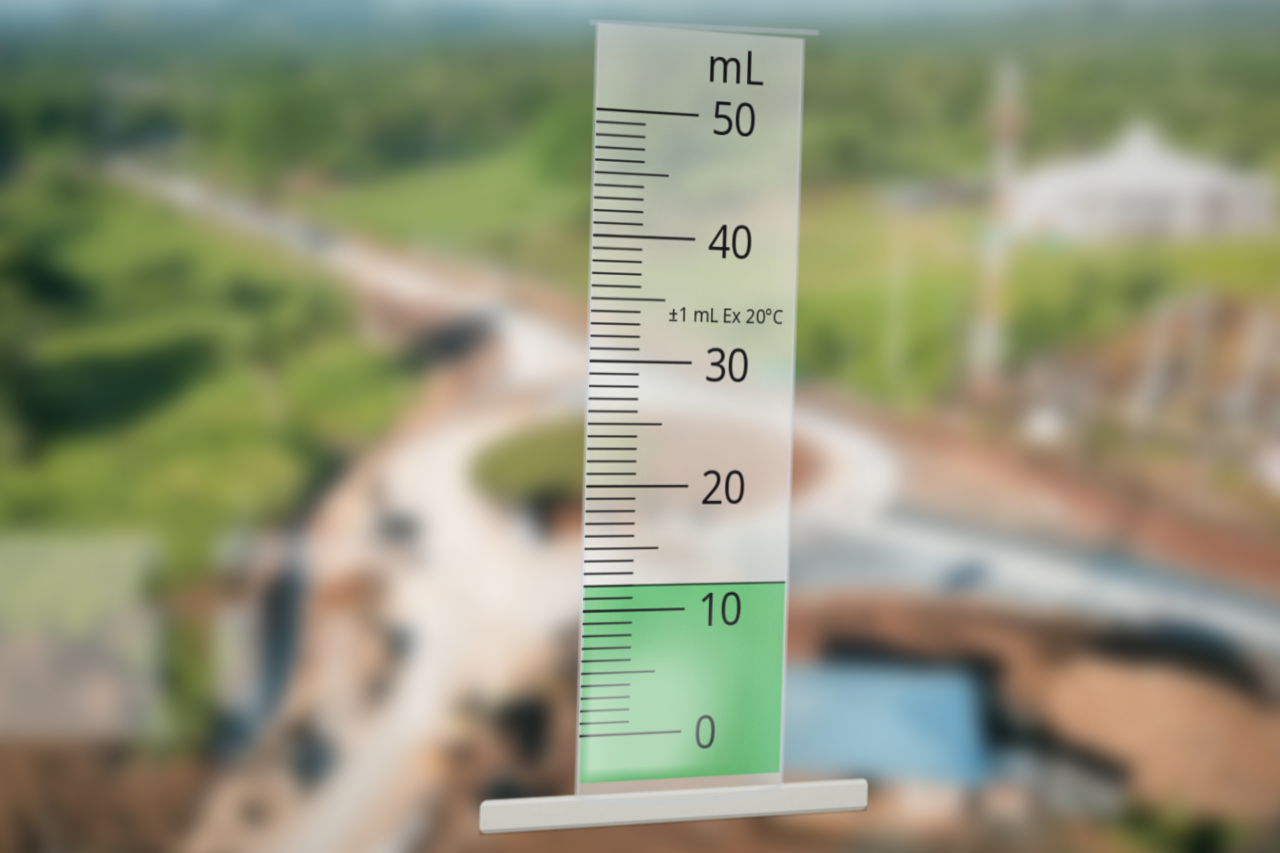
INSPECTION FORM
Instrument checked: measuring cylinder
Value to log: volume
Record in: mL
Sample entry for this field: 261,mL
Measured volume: 12,mL
